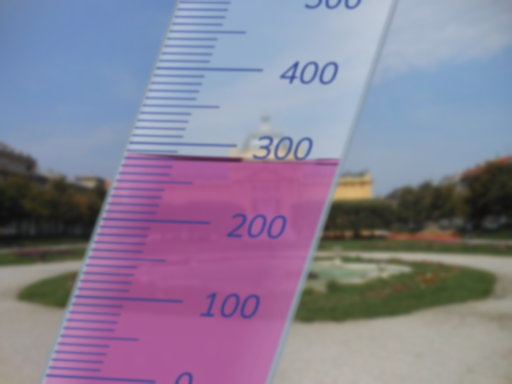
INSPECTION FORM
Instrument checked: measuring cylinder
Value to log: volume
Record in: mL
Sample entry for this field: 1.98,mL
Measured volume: 280,mL
